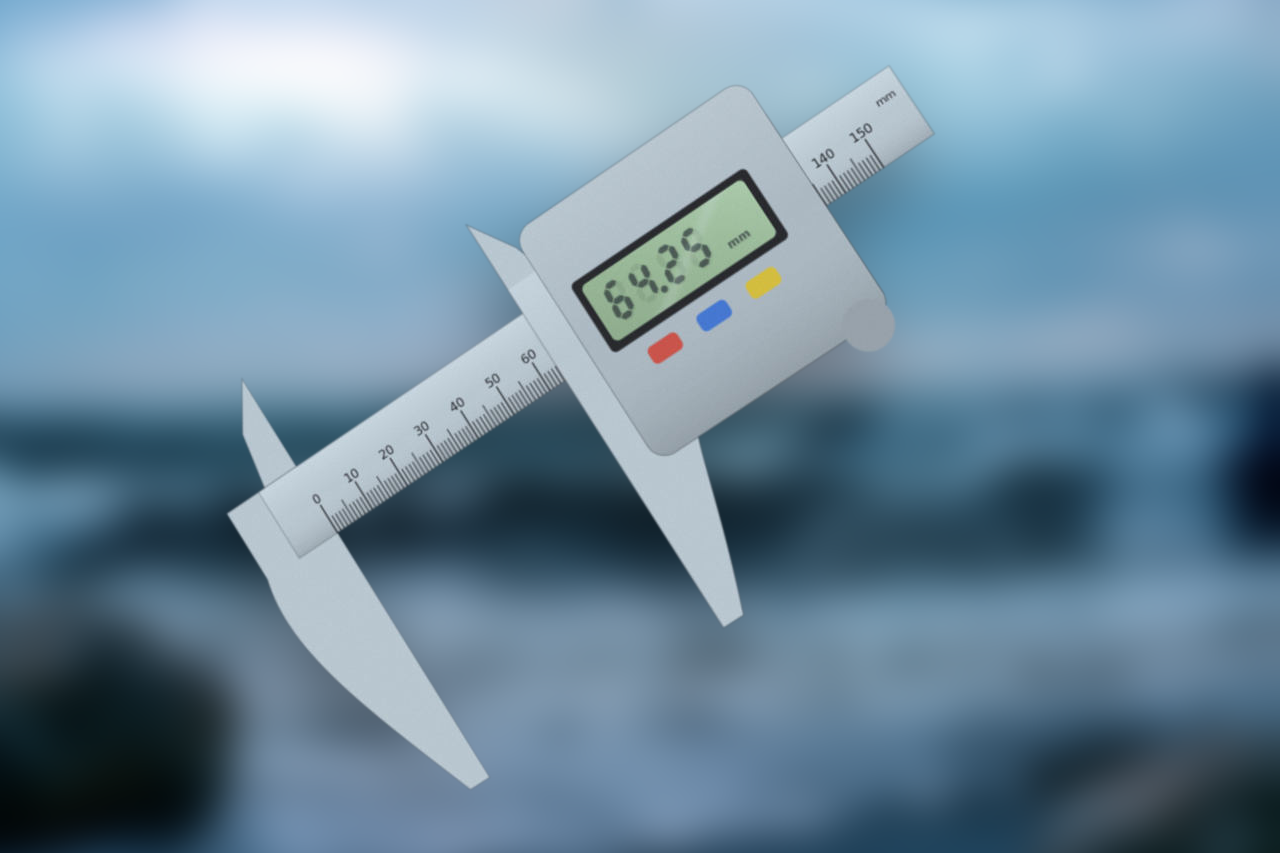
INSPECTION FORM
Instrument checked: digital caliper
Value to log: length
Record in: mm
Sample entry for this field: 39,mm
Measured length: 64.25,mm
